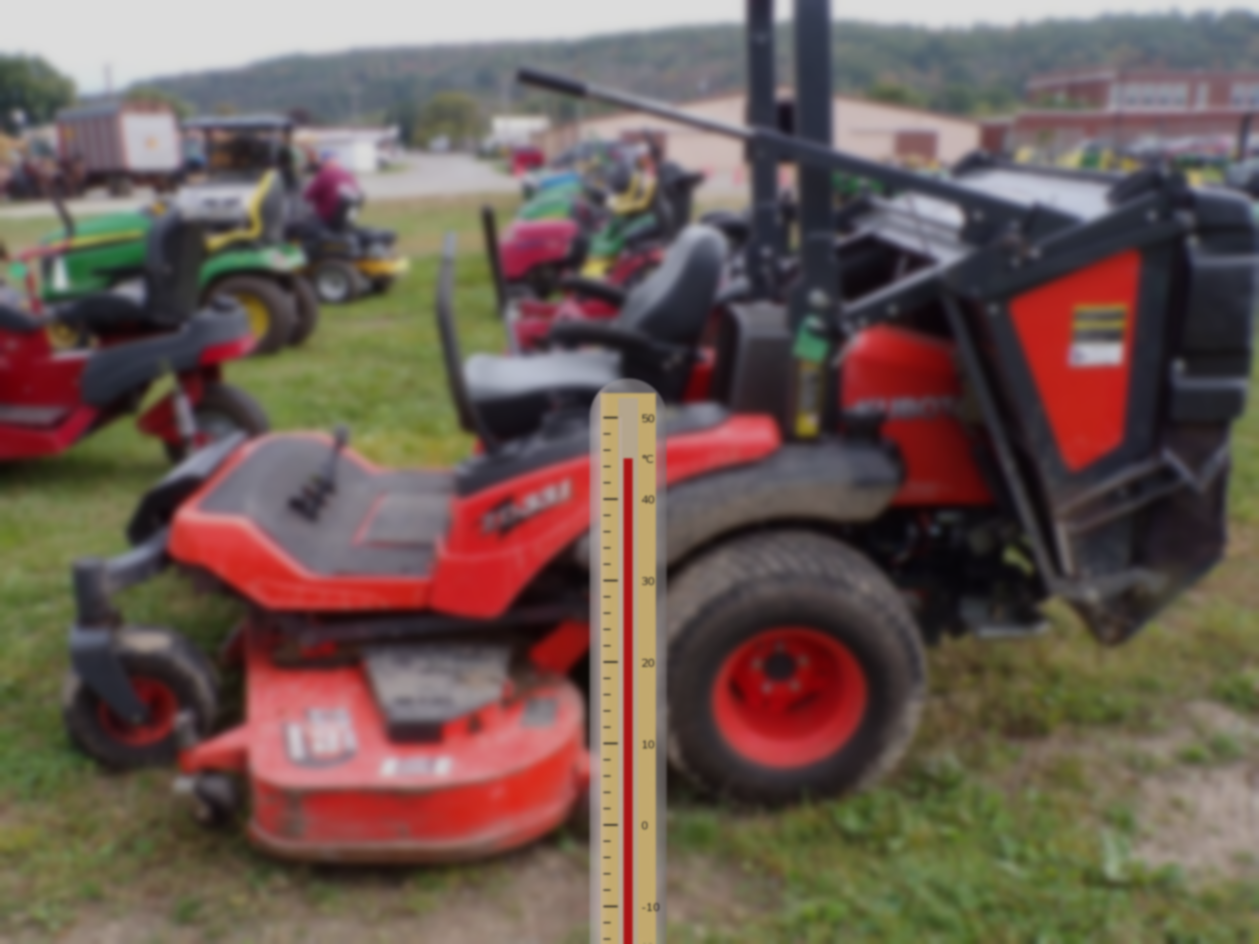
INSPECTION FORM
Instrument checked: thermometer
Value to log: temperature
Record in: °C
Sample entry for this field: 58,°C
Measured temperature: 45,°C
